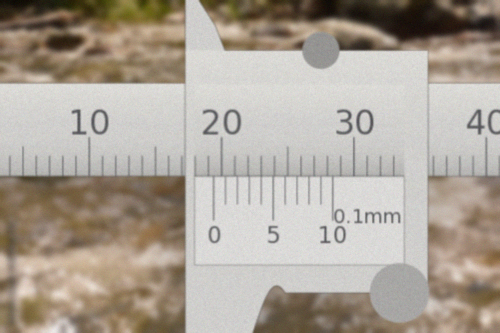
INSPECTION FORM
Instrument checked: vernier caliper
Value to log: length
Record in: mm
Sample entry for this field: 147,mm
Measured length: 19.4,mm
